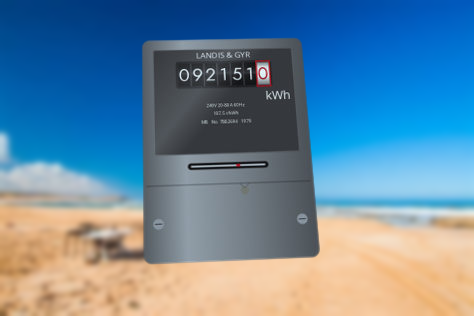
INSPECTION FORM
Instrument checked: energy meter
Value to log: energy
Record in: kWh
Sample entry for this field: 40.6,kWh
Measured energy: 92151.0,kWh
